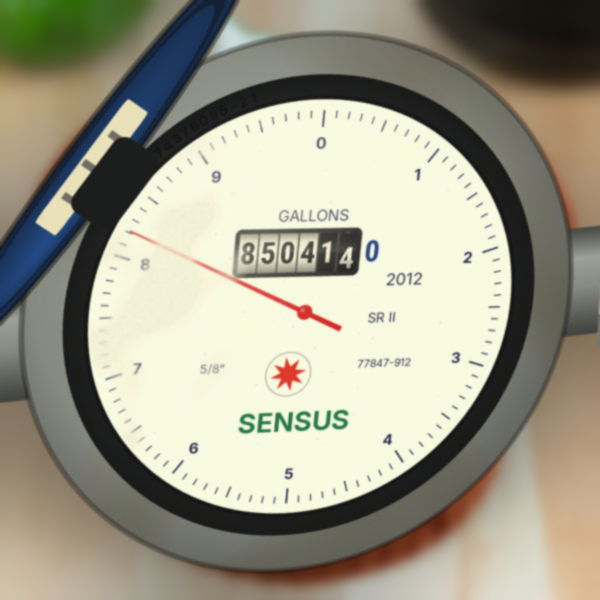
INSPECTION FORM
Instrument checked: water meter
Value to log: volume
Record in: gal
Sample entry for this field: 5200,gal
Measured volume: 8504138.2,gal
